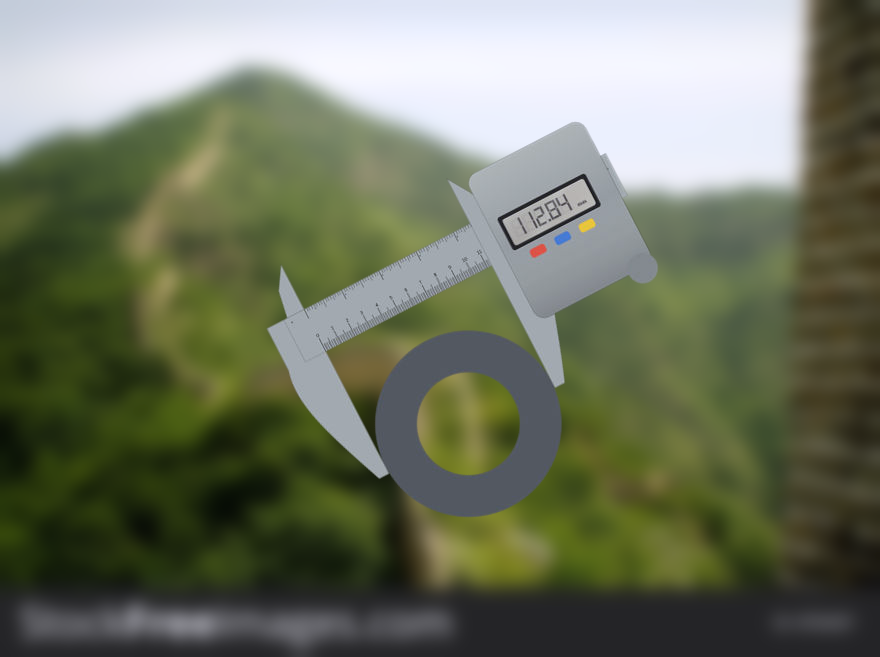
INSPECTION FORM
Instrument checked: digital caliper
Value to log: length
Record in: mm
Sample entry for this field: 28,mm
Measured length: 112.84,mm
